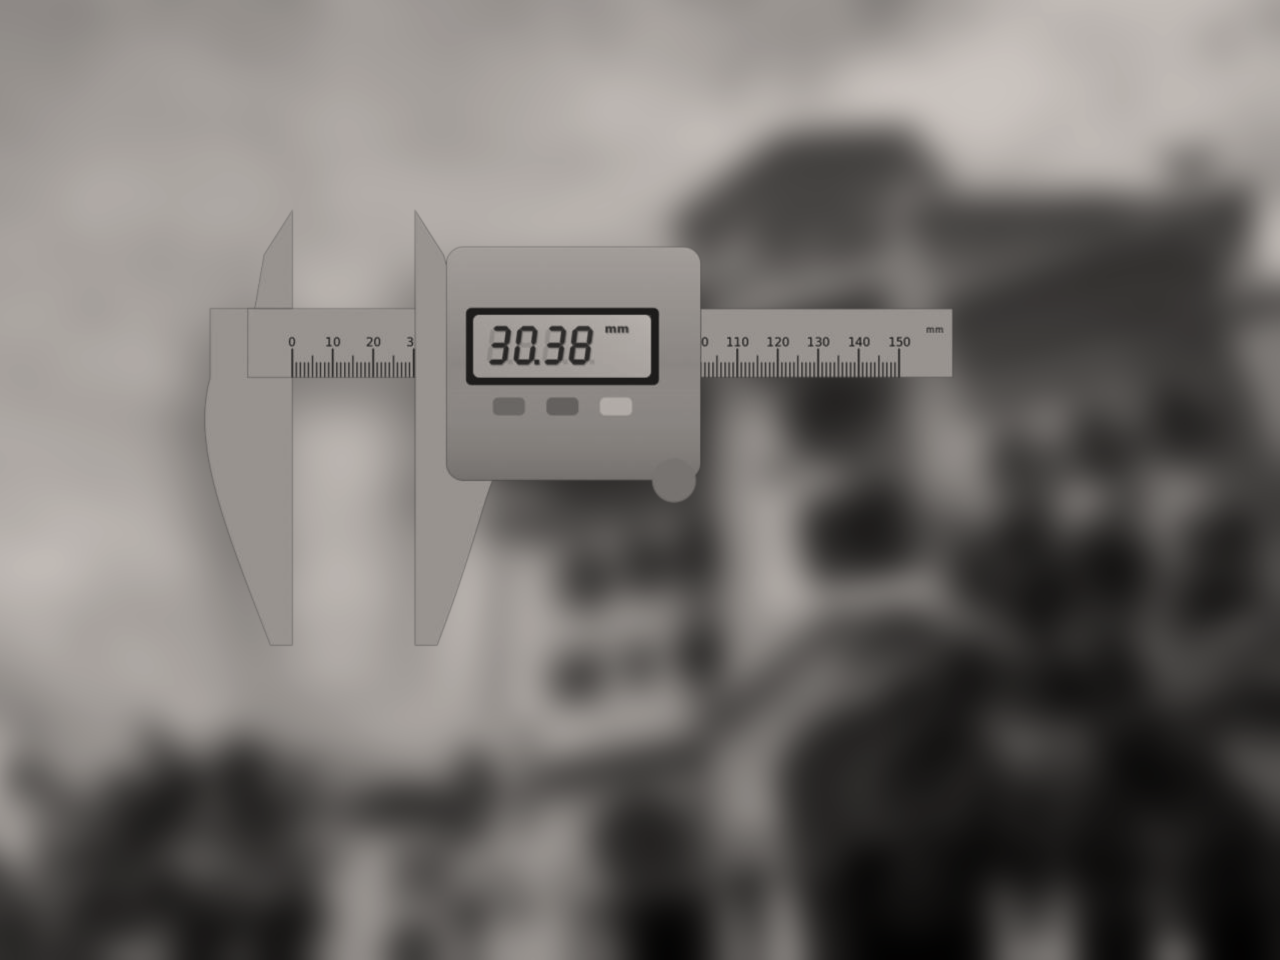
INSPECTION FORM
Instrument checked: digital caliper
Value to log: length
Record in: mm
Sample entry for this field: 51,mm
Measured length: 30.38,mm
